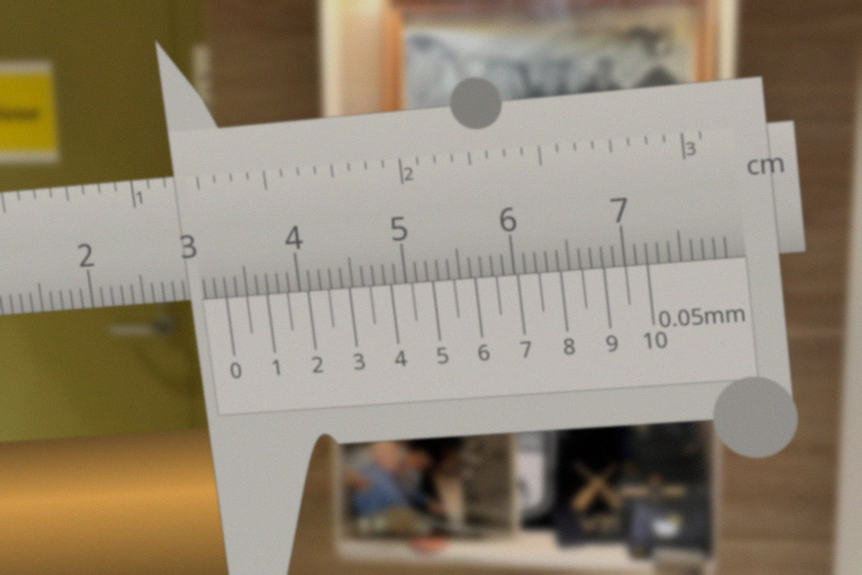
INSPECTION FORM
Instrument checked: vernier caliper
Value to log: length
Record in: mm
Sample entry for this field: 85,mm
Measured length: 33.0,mm
